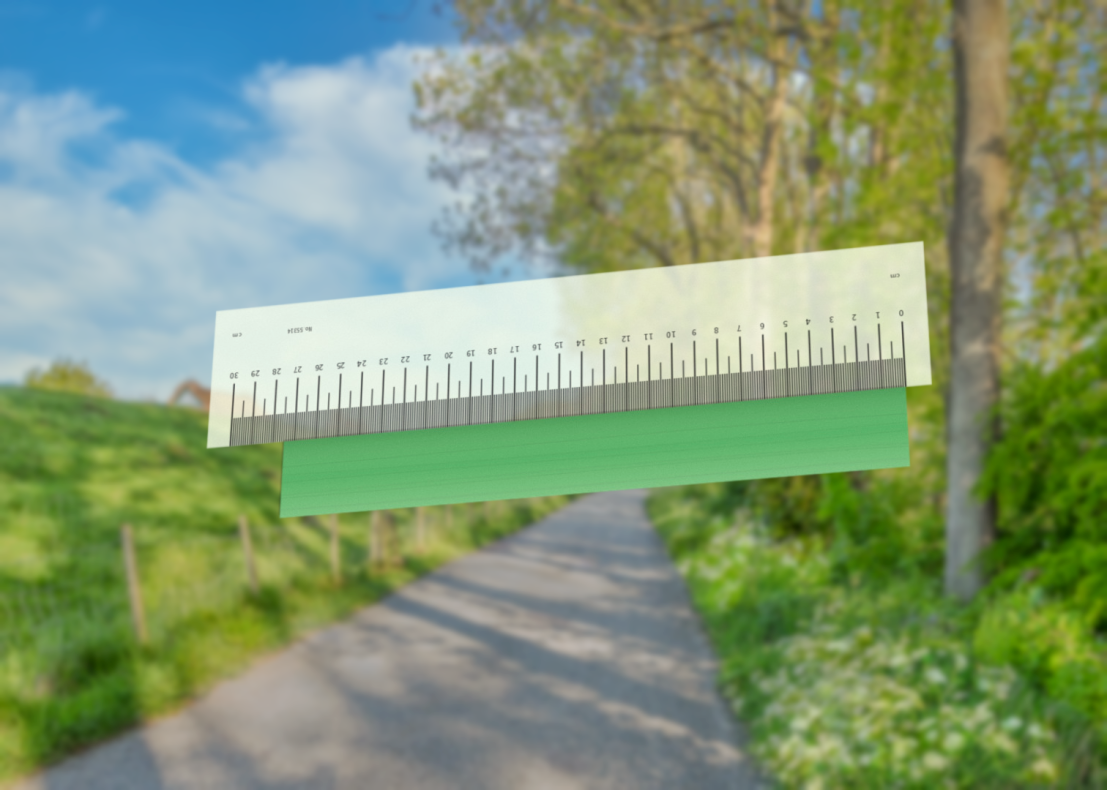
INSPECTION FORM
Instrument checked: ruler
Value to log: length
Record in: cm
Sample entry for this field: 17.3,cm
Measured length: 27.5,cm
